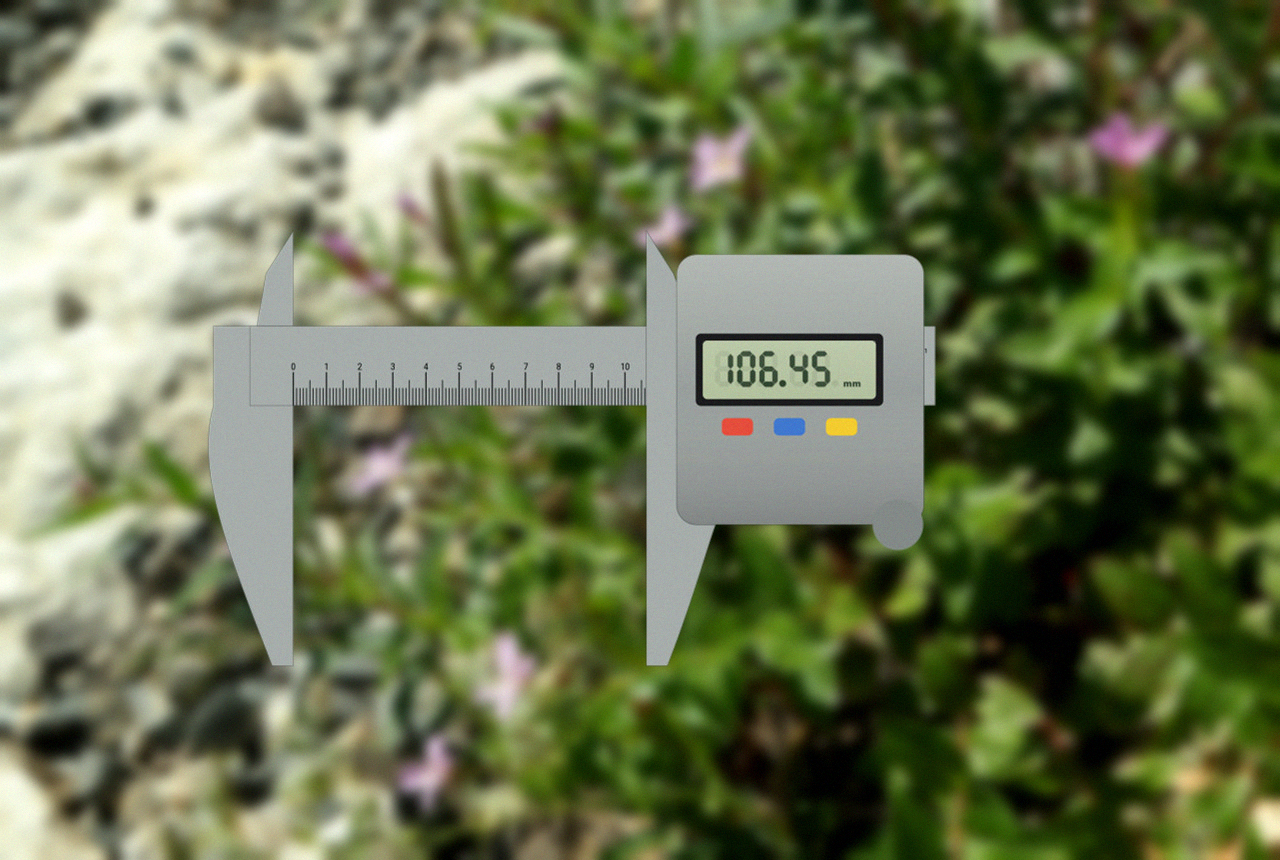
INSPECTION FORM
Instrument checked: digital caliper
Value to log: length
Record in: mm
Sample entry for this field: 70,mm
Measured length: 106.45,mm
